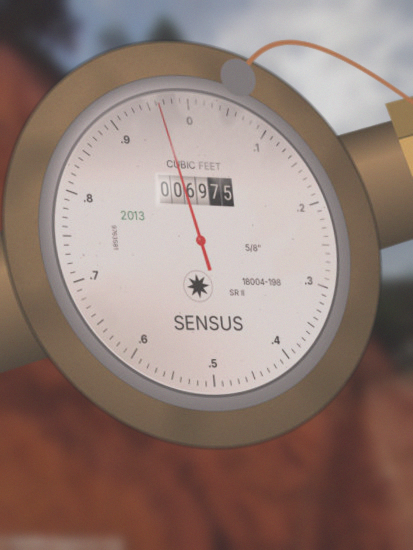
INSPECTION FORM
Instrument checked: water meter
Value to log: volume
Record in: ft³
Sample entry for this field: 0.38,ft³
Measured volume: 6974.96,ft³
